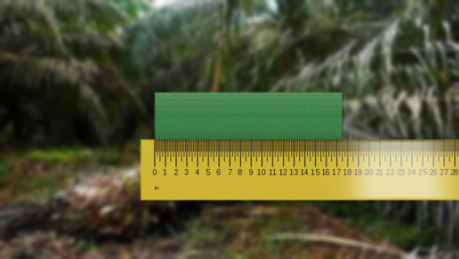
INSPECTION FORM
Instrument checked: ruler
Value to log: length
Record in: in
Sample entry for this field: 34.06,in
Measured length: 17.5,in
